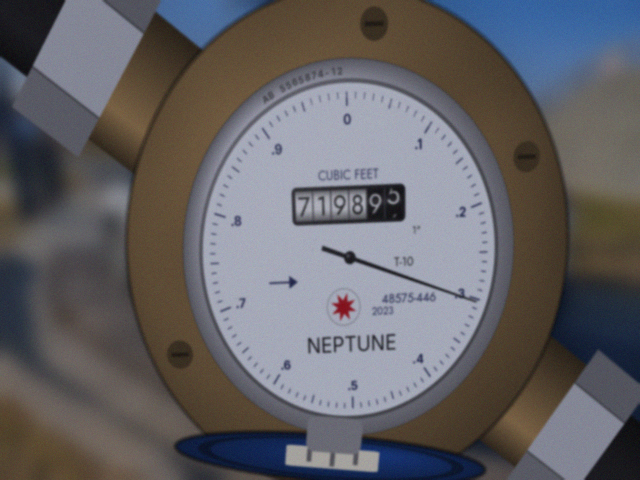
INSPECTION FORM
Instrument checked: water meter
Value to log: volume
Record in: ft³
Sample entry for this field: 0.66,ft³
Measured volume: 719895.30,ft³
